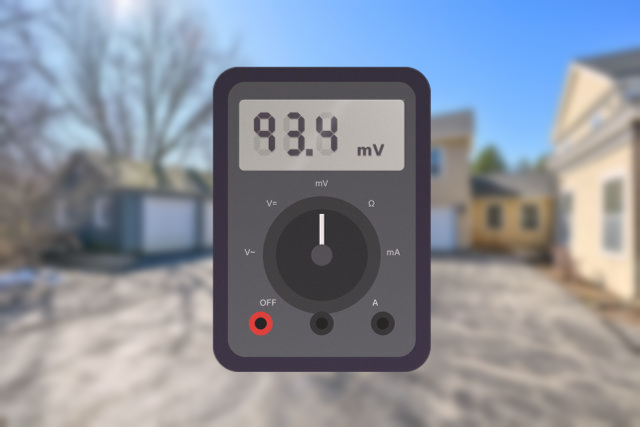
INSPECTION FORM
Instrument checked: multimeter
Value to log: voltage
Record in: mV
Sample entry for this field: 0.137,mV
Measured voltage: 93.4,mV
